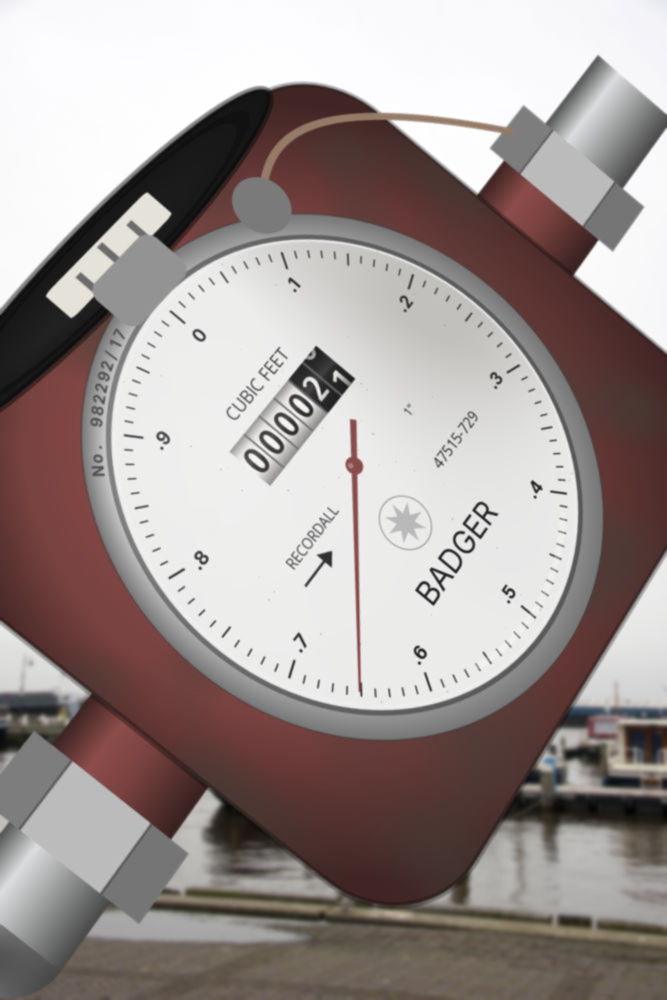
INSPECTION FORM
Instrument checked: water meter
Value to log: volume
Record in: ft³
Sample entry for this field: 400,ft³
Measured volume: 20.65,ft³
